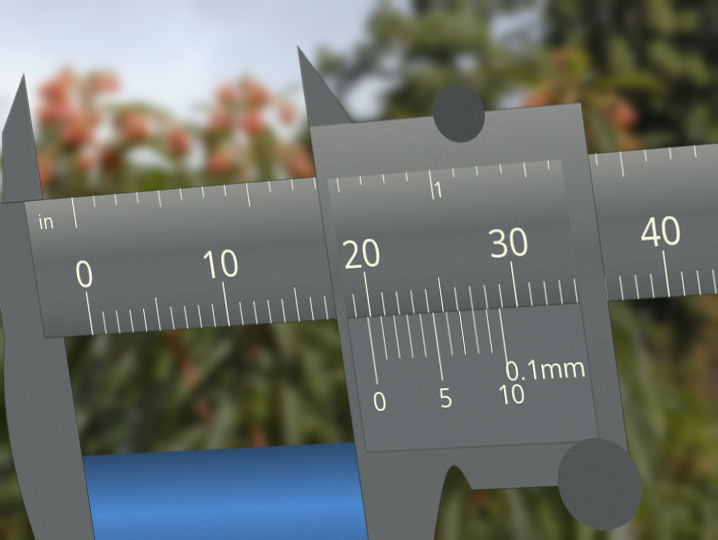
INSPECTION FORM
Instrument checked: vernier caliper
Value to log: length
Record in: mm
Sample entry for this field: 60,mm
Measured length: 19.8,mm
